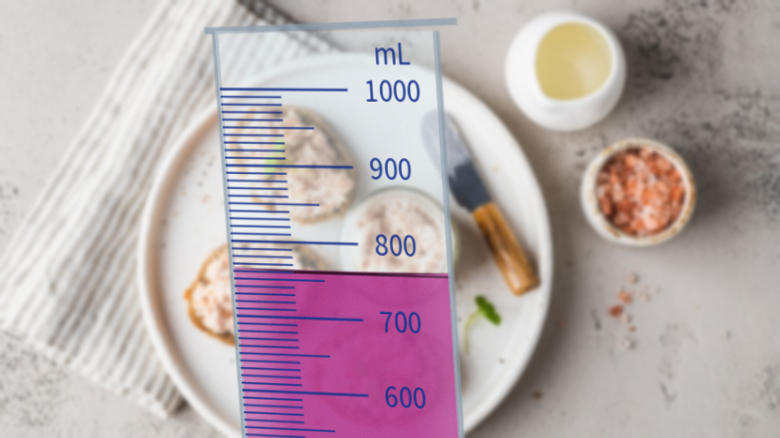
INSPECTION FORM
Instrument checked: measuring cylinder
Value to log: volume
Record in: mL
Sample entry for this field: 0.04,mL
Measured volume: 760,mL
